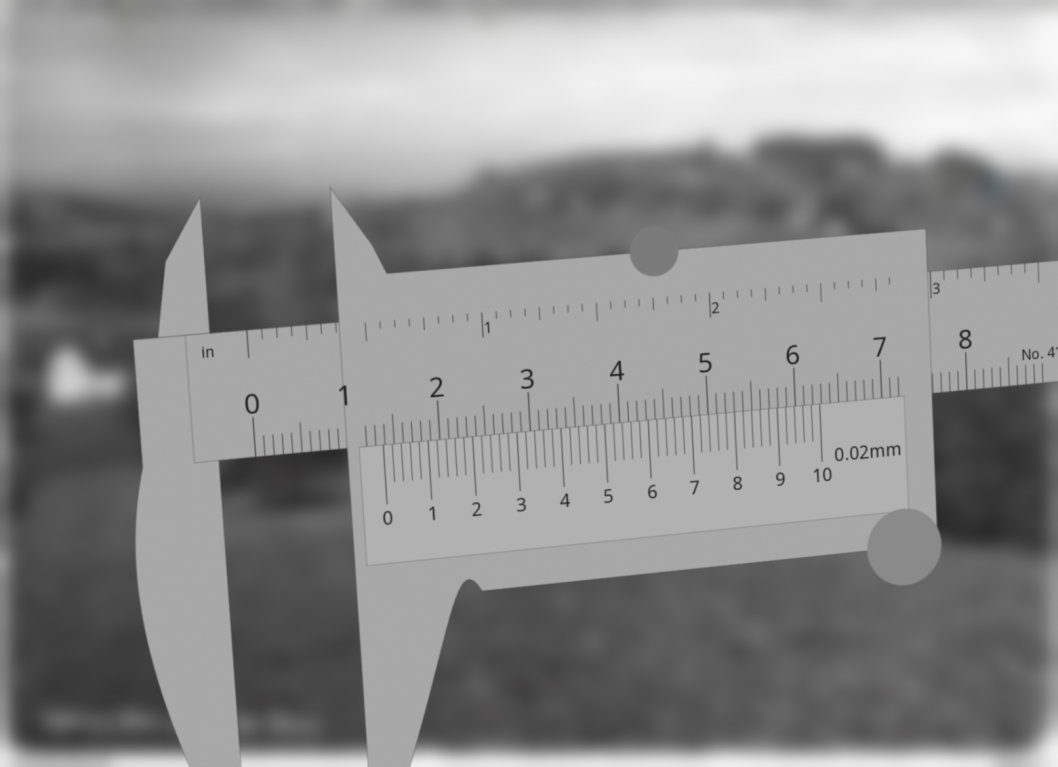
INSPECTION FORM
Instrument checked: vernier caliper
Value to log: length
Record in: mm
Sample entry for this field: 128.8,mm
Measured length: 13.8,mm
